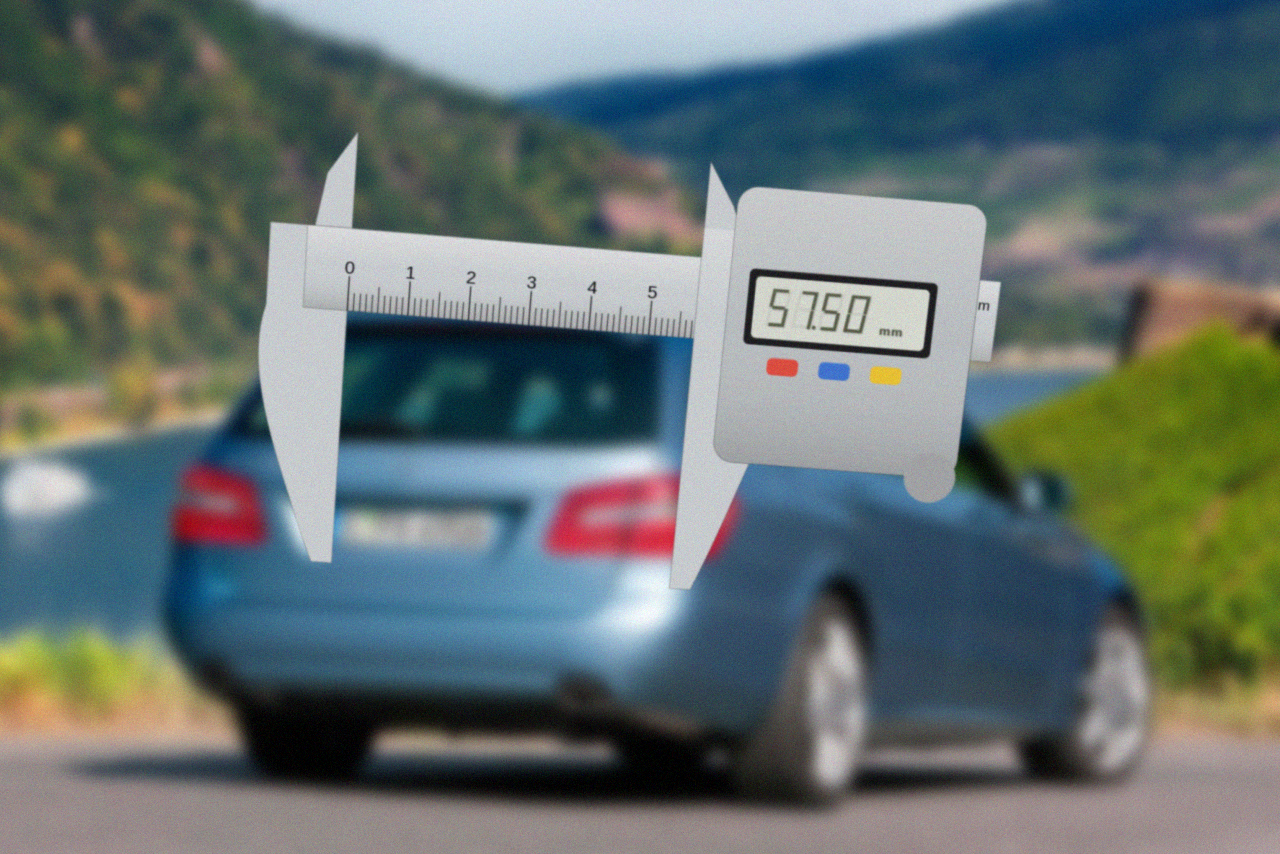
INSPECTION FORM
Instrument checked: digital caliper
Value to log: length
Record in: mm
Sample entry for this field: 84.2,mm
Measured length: 57.50,mm
